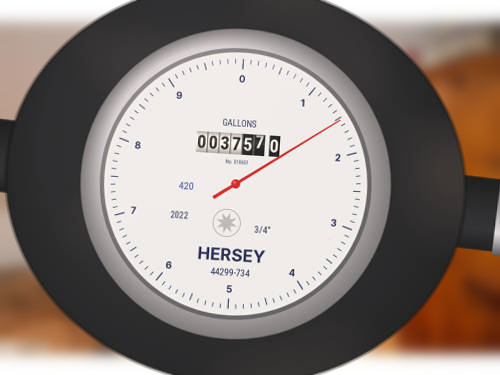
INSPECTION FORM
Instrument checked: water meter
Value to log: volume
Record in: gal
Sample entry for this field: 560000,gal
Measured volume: 37571.5,gal
